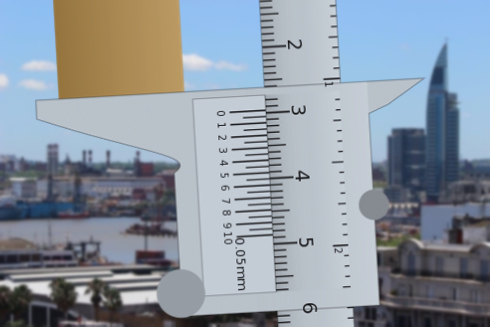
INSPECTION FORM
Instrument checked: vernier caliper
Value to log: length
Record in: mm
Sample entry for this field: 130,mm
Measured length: 29.6,mm
